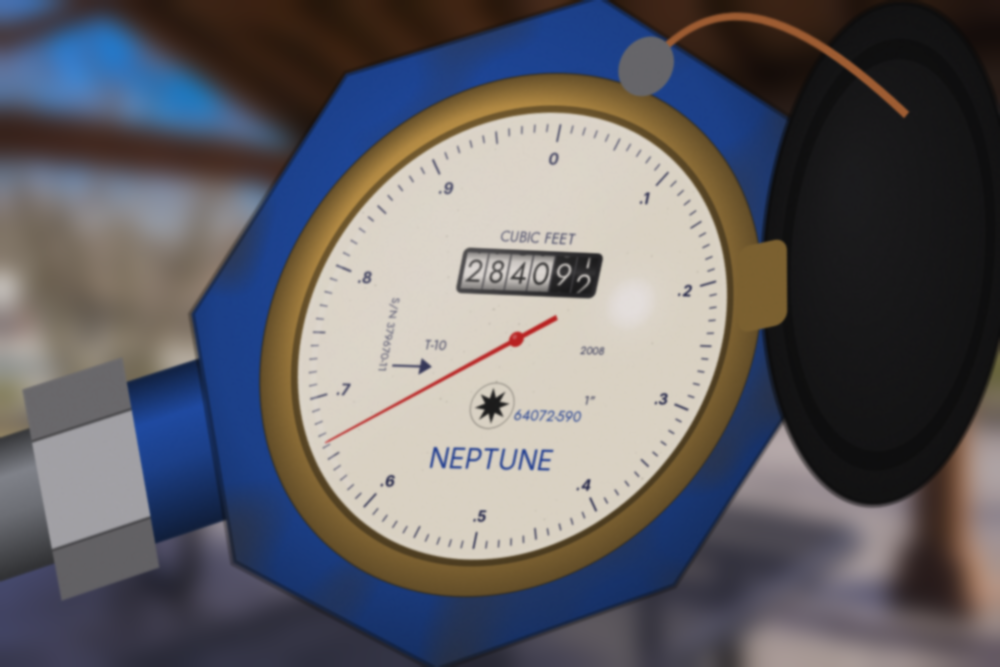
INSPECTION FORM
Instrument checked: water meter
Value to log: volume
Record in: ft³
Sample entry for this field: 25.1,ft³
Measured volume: 284091.66,ft³
